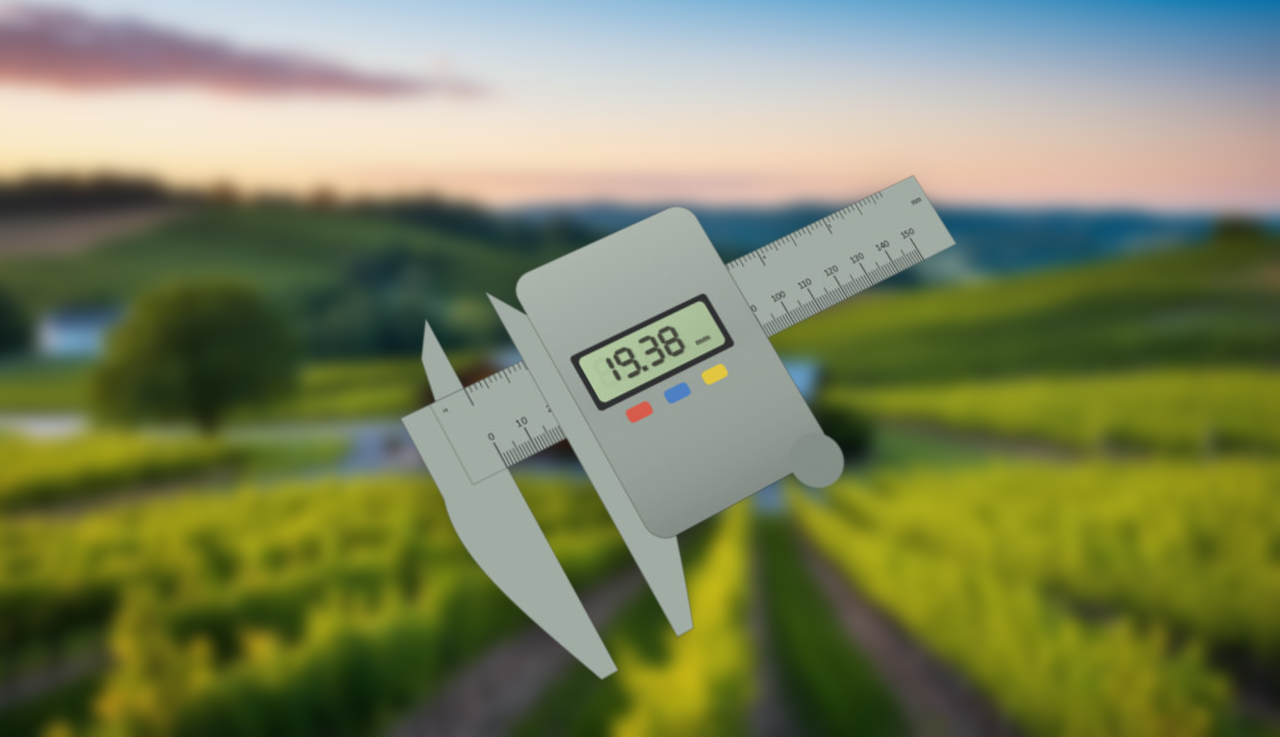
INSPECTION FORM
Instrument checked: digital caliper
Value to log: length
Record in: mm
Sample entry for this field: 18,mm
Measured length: 19.38,mm
